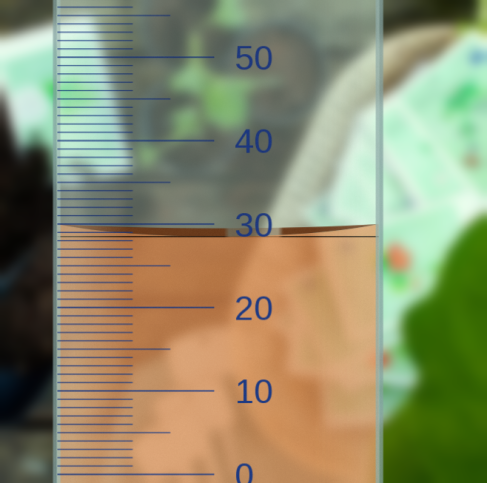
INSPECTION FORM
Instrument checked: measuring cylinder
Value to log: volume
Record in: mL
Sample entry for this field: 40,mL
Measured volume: 28.5,mL
